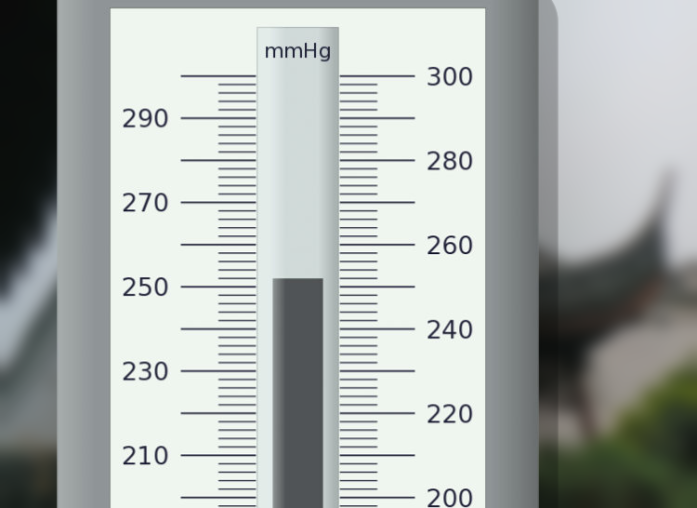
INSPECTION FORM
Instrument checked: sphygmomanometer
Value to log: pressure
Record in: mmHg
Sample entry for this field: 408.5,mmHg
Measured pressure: 252,mmHg
